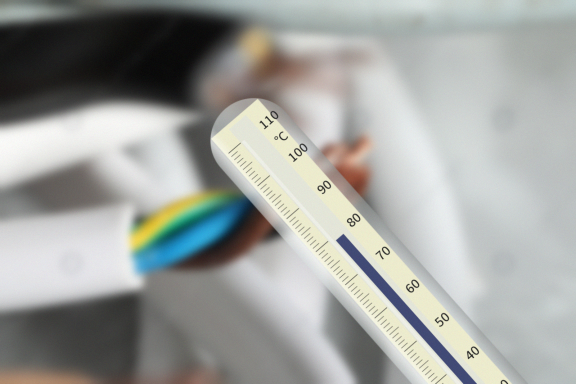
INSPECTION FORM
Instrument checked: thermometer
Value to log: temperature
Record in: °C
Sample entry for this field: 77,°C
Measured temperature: 79,°C
